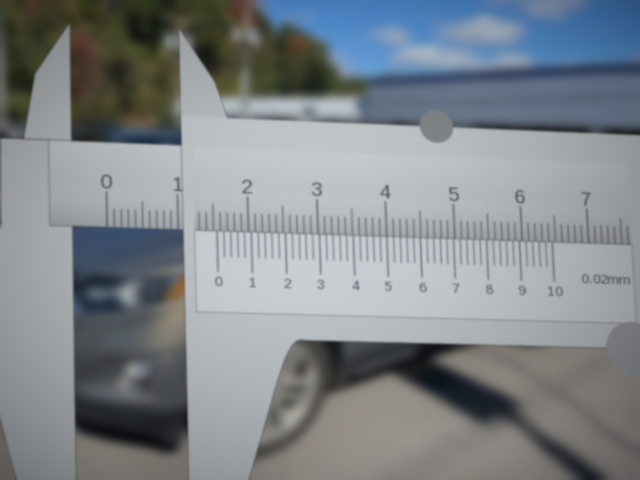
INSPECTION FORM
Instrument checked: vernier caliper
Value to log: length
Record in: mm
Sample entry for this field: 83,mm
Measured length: 15.5,mm
